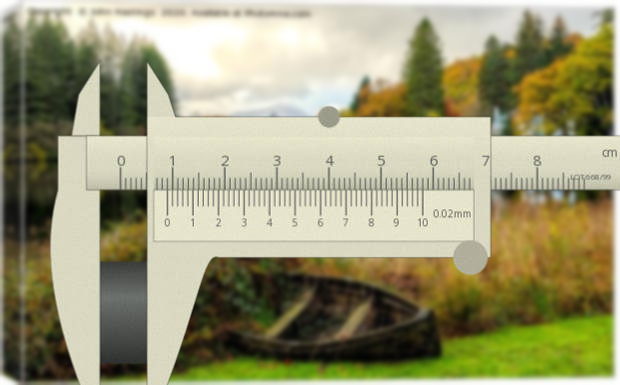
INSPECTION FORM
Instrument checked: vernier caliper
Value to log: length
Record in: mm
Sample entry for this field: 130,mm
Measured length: 9.0,mm
